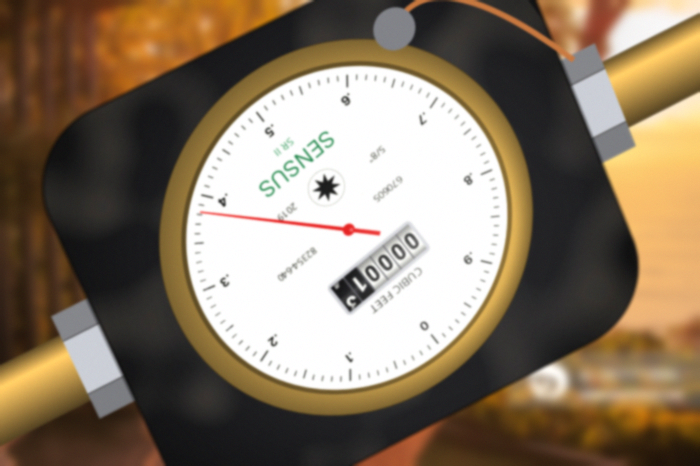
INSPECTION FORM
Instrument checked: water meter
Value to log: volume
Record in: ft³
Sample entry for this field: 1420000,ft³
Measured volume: 13.38,ft³
